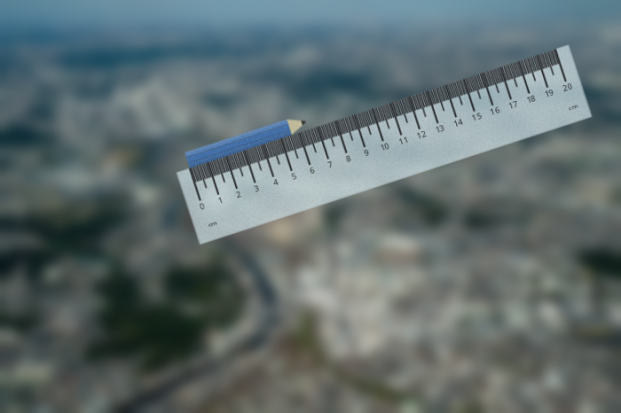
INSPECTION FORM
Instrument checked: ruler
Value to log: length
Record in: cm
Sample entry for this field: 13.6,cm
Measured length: 6.5,cm
